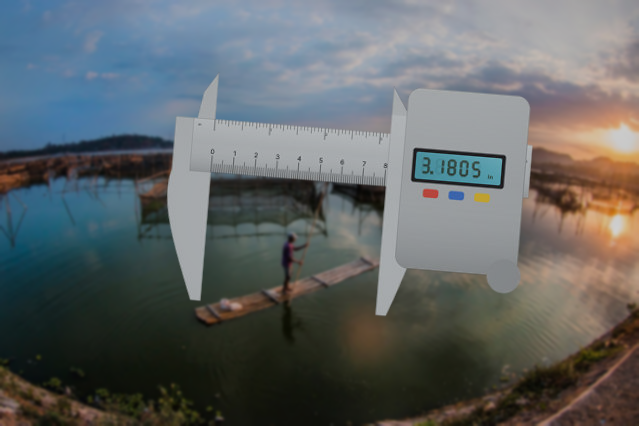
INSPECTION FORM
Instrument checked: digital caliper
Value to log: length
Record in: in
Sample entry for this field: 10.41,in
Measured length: 3.1805,in
